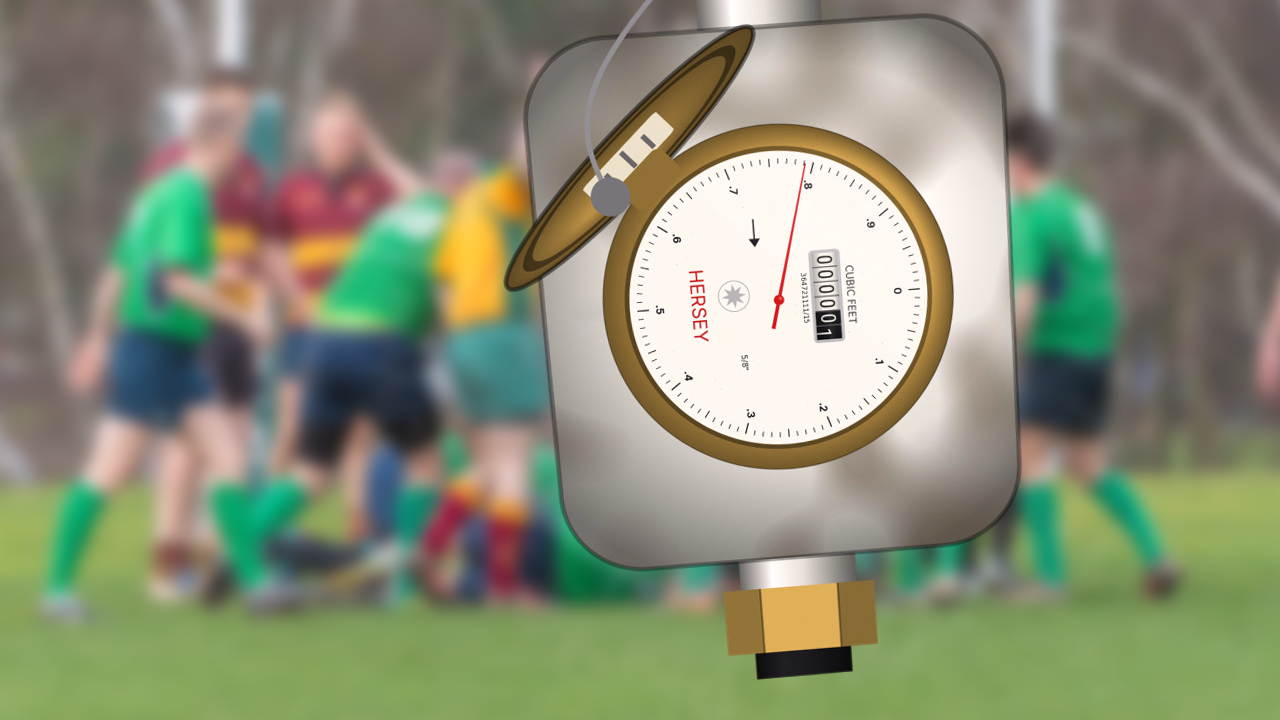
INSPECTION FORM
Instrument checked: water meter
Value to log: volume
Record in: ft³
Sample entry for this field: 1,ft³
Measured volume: 0.79,ft³
